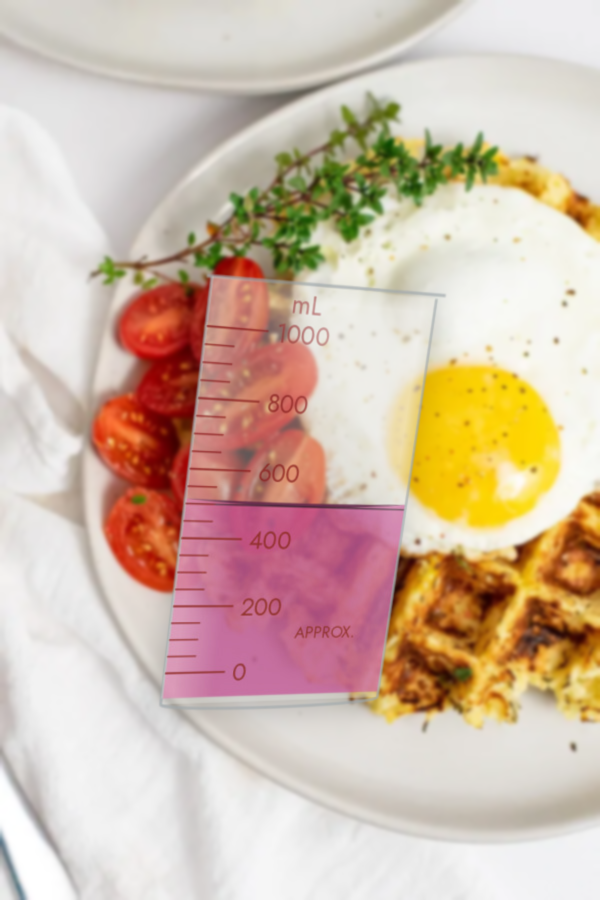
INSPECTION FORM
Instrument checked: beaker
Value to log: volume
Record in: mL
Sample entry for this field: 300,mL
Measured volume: 500,mL
